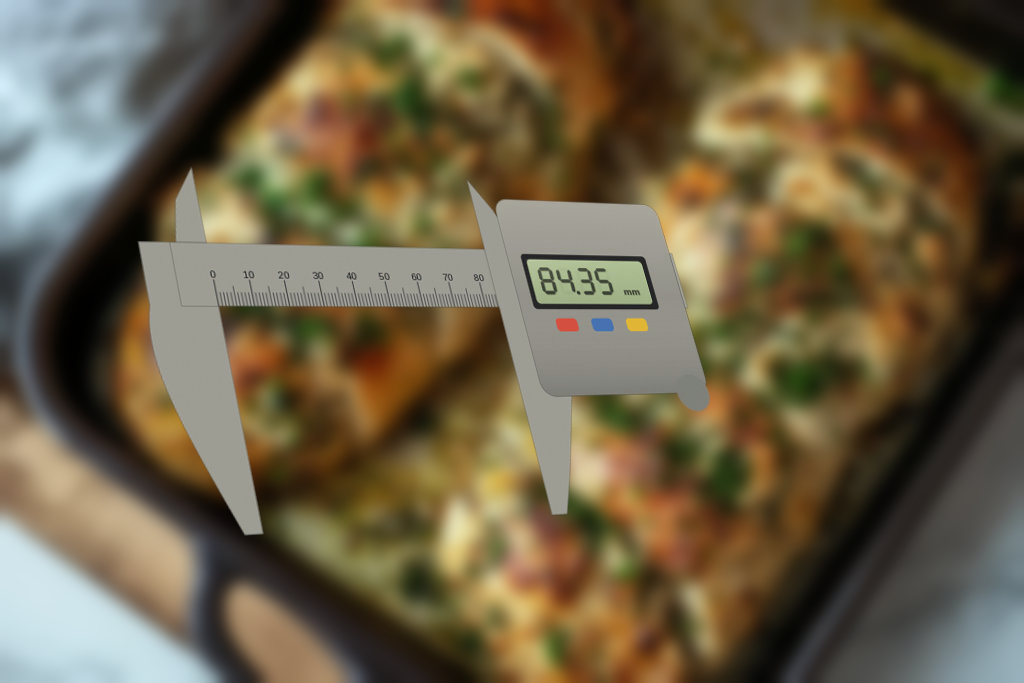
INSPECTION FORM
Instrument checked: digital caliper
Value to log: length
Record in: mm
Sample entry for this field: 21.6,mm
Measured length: 84.35,mm
